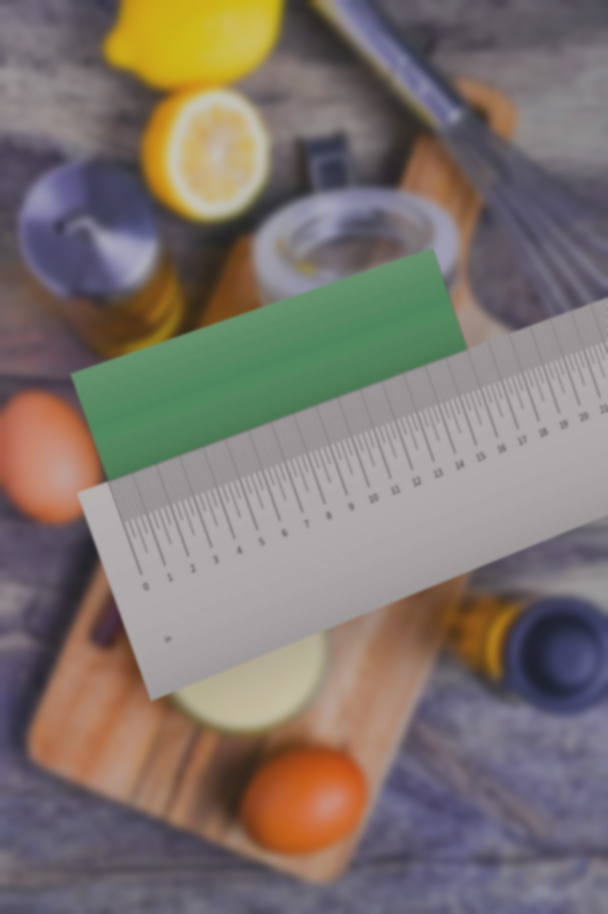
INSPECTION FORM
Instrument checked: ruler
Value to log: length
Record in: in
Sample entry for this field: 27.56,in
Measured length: 16,in
